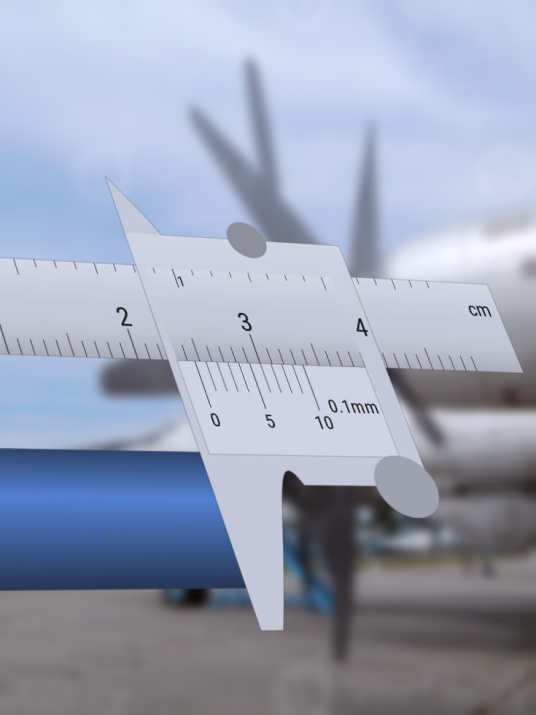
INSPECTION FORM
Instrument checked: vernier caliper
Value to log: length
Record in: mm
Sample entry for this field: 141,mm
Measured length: 24.6,mm
